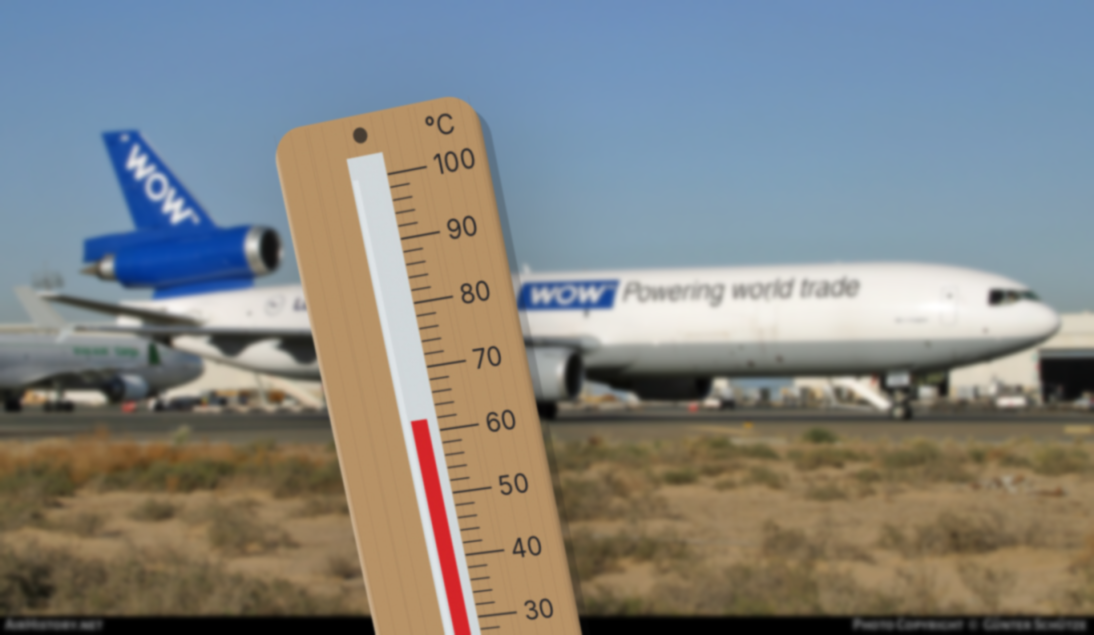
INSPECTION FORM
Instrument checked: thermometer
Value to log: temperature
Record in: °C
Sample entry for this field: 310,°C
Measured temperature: 62,°C
